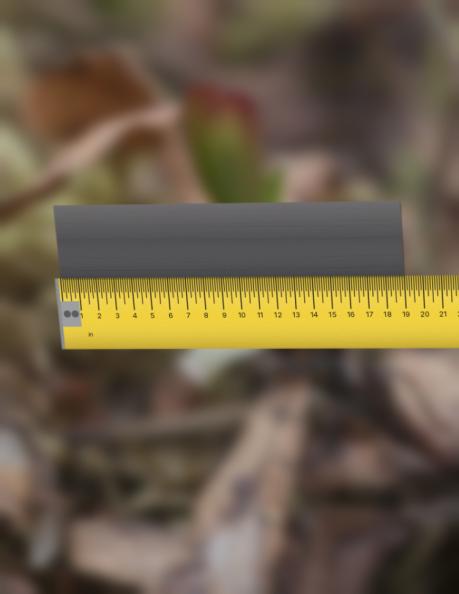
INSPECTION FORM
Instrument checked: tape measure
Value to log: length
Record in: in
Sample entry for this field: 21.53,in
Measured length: 19,in
